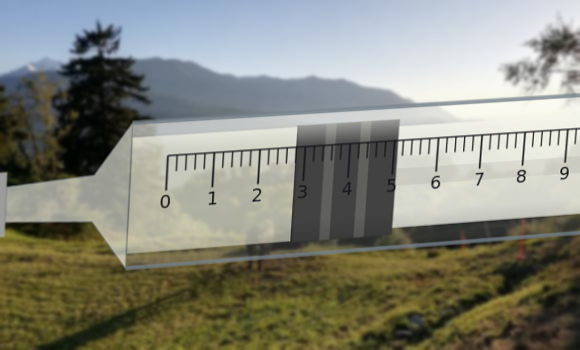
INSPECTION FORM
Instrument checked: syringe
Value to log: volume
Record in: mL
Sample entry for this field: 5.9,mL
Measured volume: 2.8,mL
